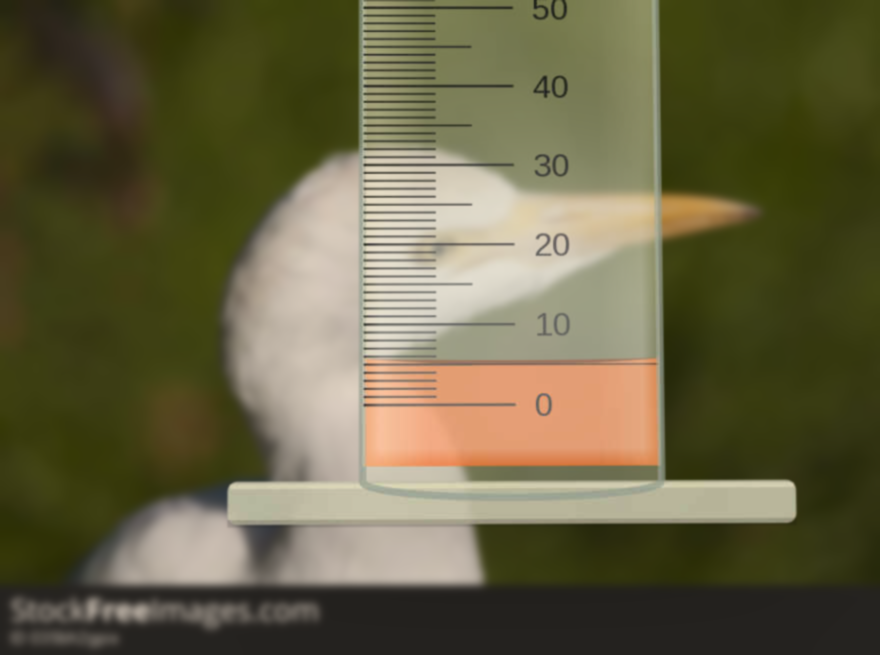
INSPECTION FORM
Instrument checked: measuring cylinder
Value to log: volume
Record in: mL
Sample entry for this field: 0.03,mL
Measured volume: 5,mL
